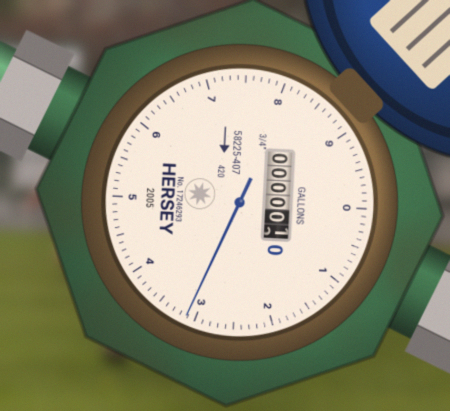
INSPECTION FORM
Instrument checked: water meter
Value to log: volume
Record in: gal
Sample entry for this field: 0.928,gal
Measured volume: 13.1,gal
